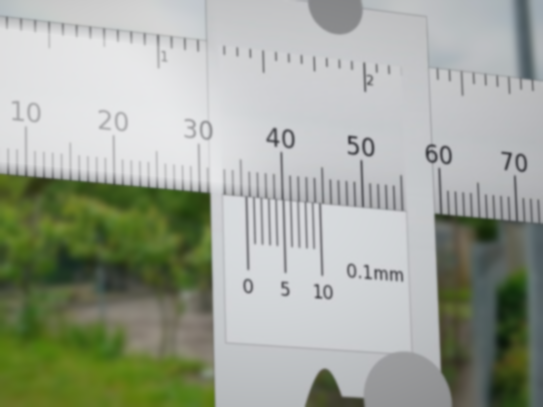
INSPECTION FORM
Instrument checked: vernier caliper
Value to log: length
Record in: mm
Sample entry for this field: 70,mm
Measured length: 35.6,mm
